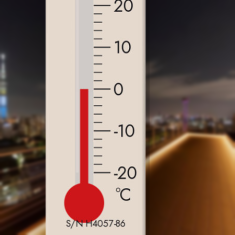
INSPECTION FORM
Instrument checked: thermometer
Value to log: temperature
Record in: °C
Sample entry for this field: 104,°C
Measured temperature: 0,°C
